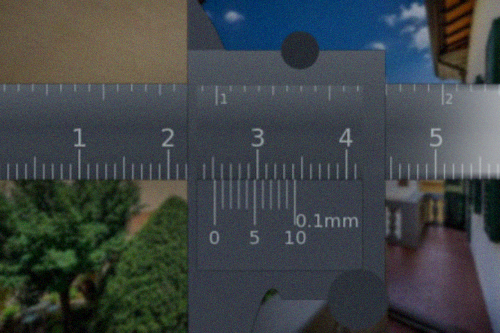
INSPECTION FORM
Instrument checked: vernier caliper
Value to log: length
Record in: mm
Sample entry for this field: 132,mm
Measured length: 25.2,mm
